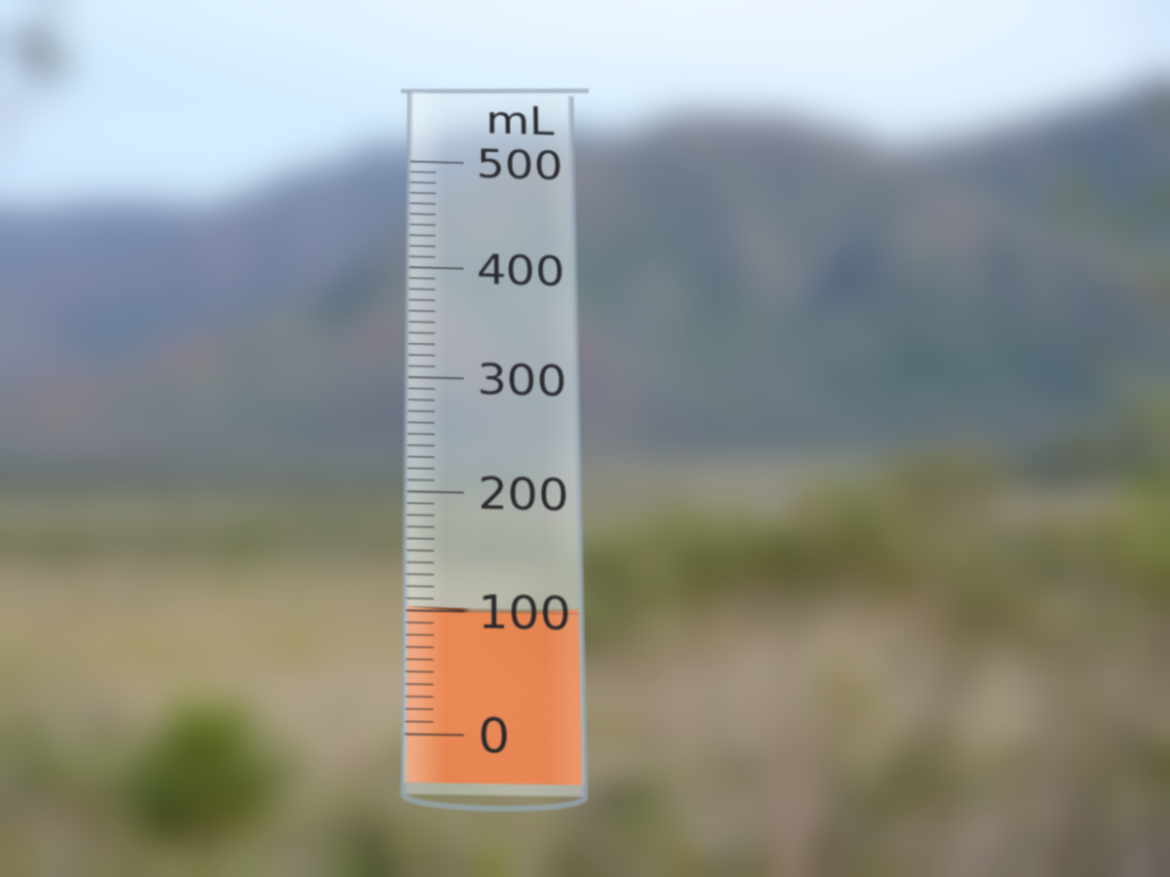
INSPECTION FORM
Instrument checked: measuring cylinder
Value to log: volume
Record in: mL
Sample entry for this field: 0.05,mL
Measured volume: 100,mL
